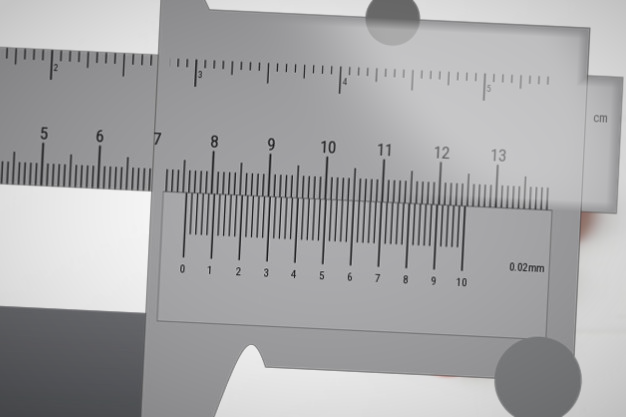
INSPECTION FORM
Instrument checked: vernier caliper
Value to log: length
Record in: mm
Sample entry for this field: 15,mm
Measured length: 75.6,mm
